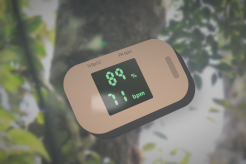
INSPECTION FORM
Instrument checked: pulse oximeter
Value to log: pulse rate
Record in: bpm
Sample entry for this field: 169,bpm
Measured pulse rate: 71,bpm
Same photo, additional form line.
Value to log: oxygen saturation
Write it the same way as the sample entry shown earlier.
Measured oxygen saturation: 89,%
